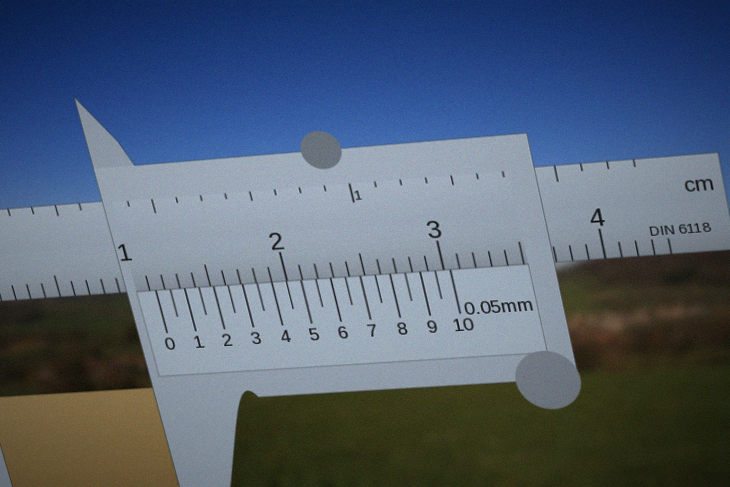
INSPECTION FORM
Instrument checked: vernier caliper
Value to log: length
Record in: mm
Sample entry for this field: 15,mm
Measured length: 11.4,mm
